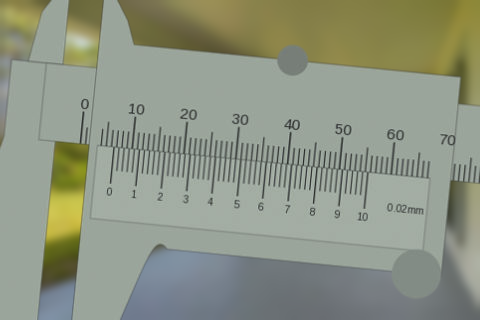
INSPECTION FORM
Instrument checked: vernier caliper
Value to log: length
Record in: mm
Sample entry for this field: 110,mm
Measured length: 6.5,mm
